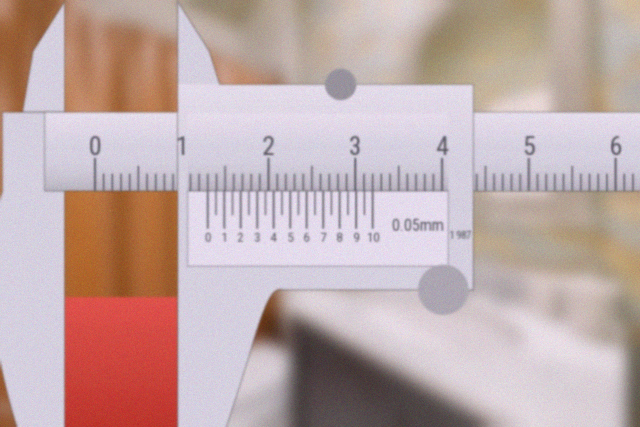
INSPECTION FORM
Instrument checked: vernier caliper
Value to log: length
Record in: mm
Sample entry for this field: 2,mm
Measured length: 13.0,mm
